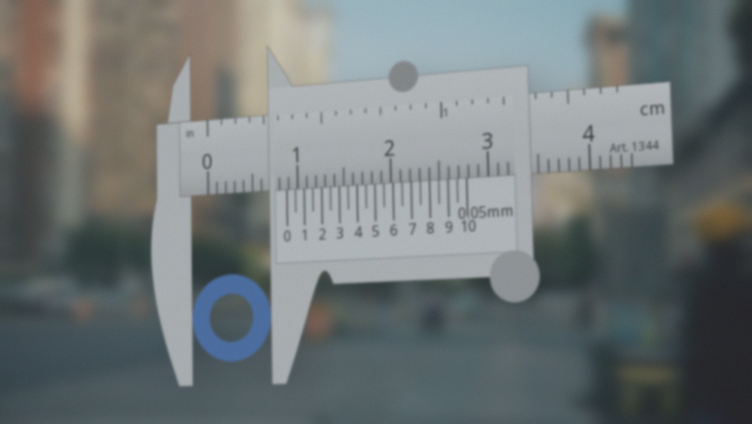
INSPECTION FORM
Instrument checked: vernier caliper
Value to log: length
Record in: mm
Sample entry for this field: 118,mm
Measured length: 8.8,mm
